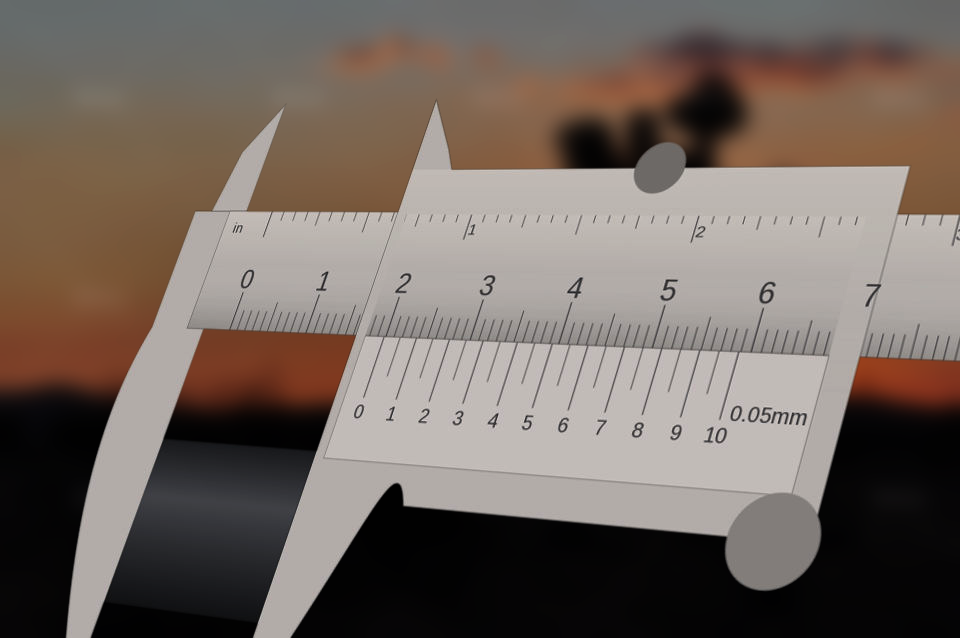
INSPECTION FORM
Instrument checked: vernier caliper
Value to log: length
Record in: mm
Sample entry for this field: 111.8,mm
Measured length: 19.8,mm
